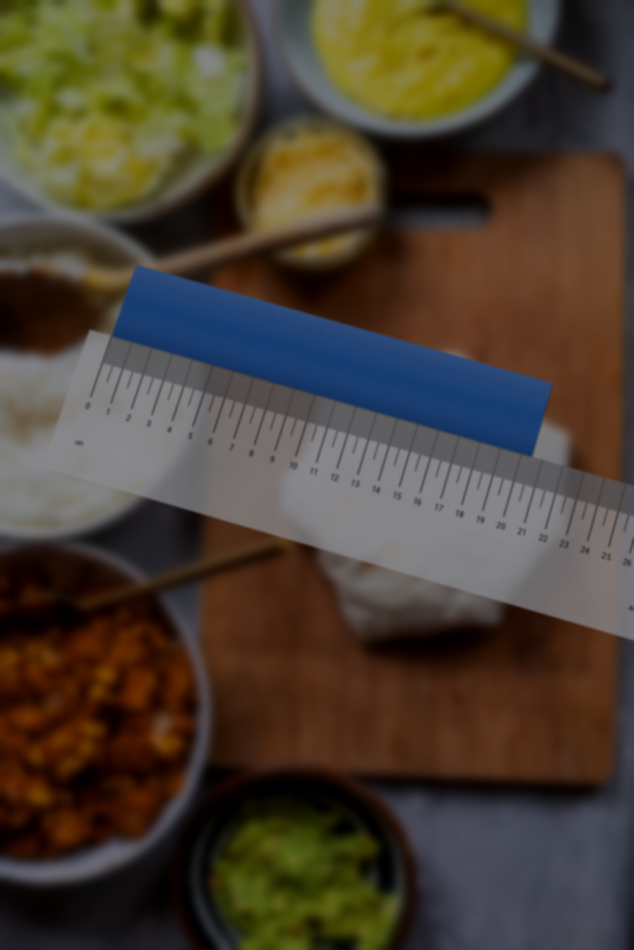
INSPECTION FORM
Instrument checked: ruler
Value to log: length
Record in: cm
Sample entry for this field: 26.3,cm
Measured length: 20.5,cm
